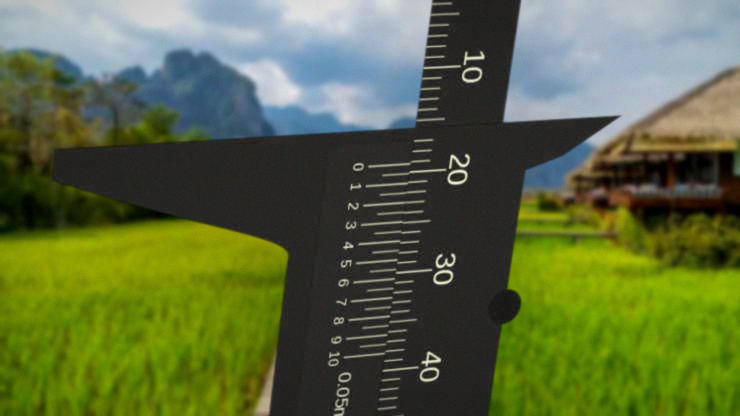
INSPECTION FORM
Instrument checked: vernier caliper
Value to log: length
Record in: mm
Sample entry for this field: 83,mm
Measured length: 19.2,mm
